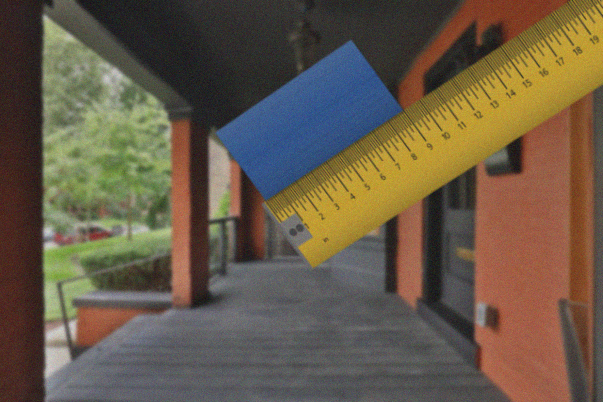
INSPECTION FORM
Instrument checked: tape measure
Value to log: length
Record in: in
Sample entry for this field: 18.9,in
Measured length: 9,in
